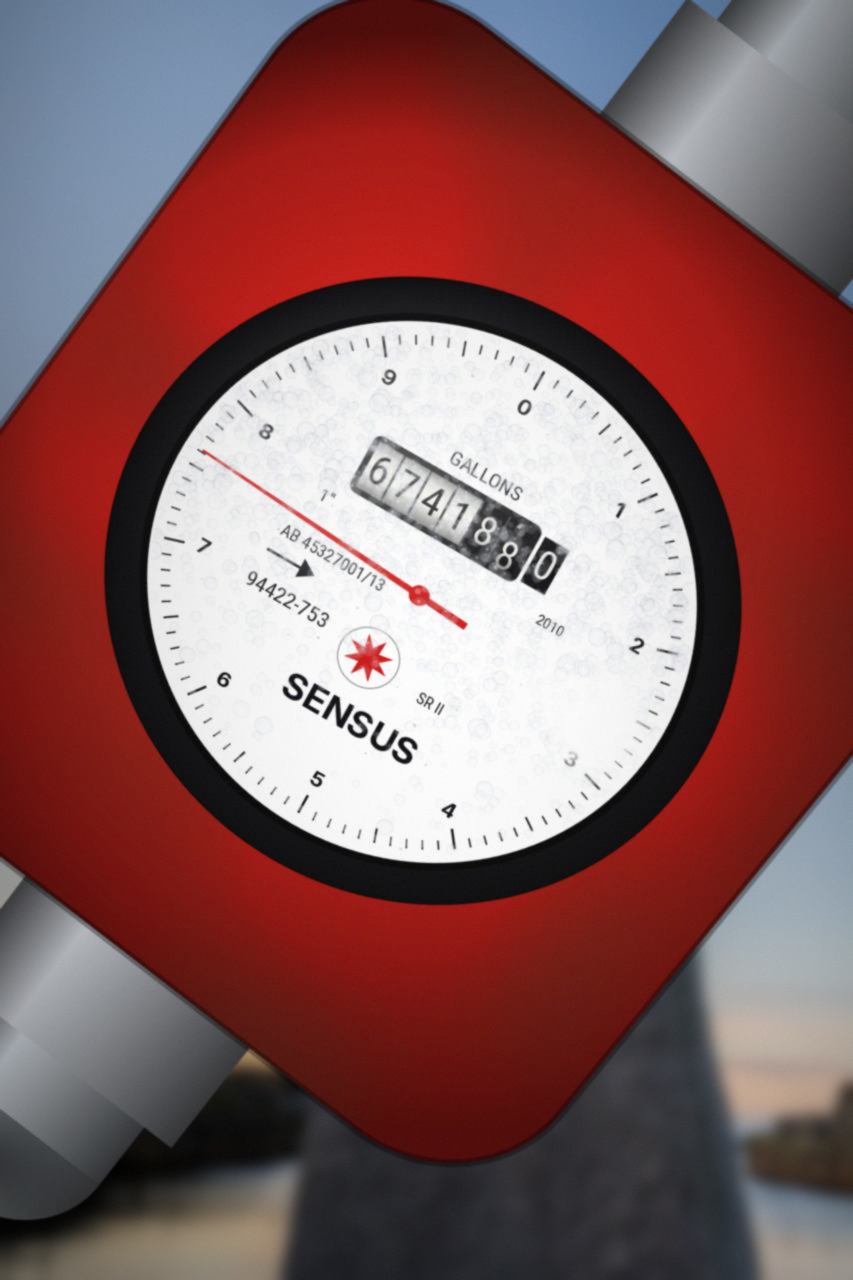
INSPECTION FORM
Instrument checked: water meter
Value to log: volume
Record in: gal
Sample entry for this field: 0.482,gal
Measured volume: 6741877.6,gal
